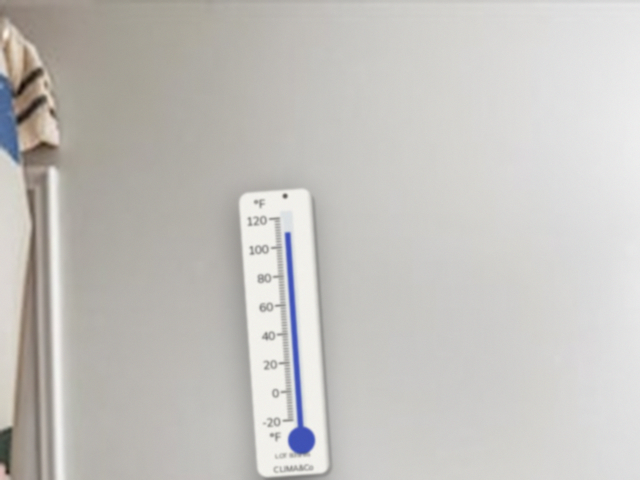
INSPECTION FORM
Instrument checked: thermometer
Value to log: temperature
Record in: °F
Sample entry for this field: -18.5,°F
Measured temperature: 110,°F
